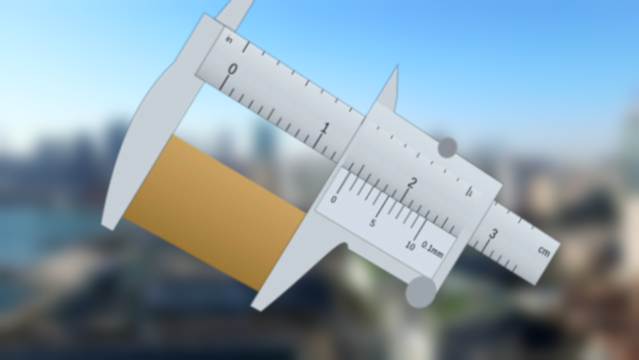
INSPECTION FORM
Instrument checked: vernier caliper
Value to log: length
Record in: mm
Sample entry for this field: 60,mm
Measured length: 14.2,mm
